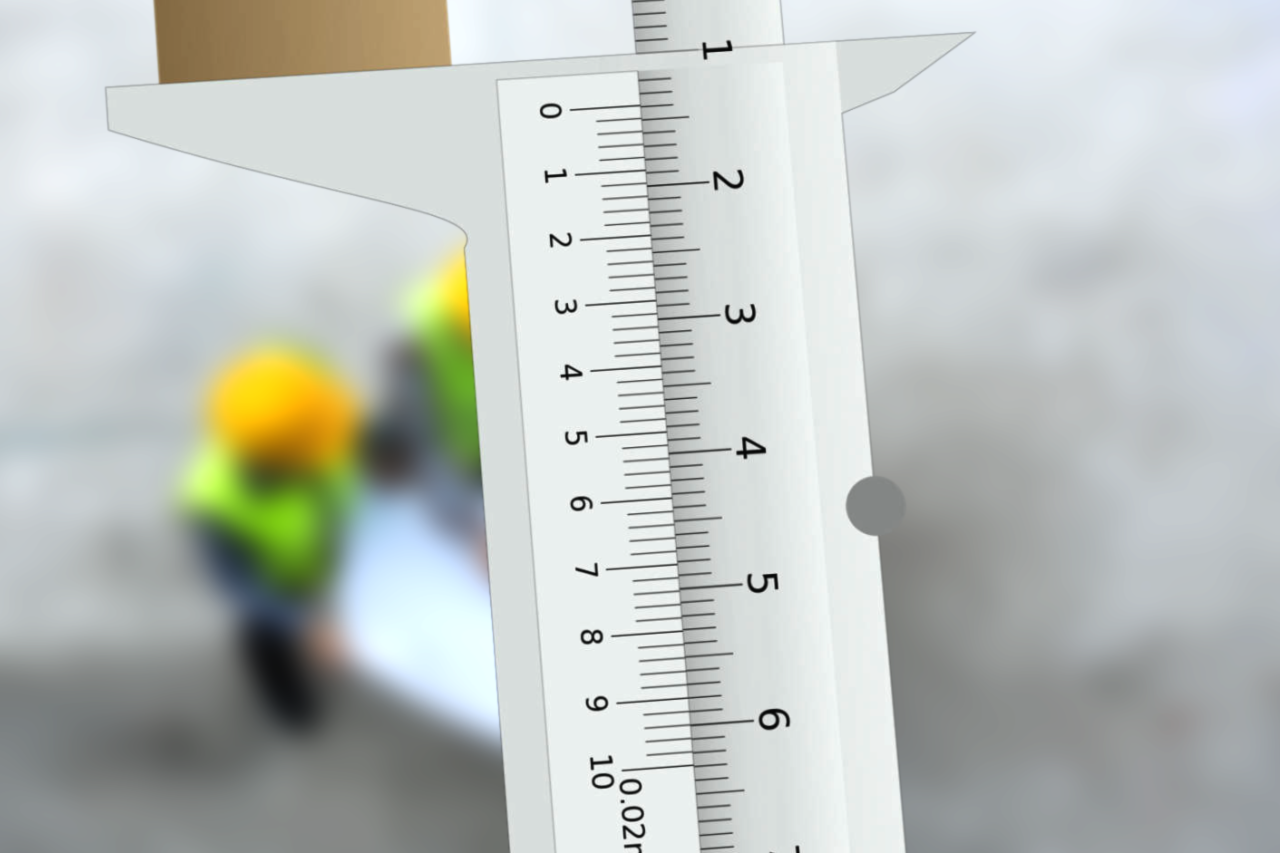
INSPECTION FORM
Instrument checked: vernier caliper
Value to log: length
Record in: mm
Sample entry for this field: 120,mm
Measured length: 13.9,mm
